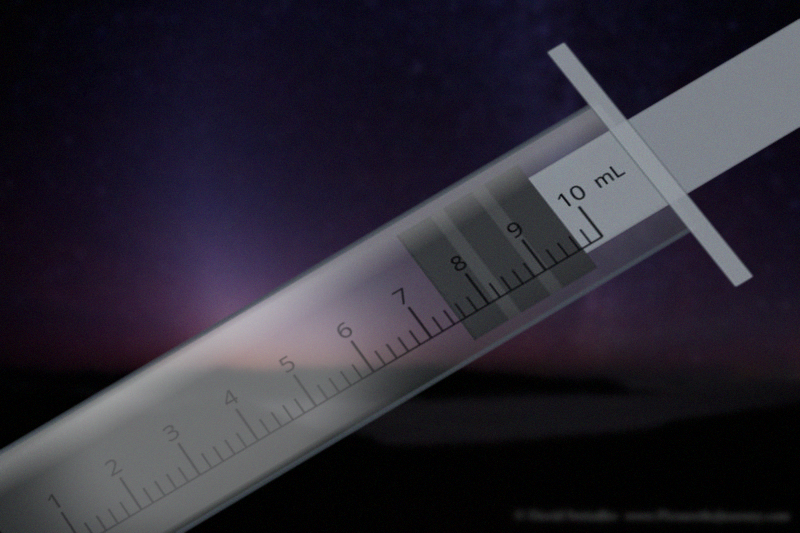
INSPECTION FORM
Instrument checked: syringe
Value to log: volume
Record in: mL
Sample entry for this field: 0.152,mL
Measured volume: 7.5,mL
